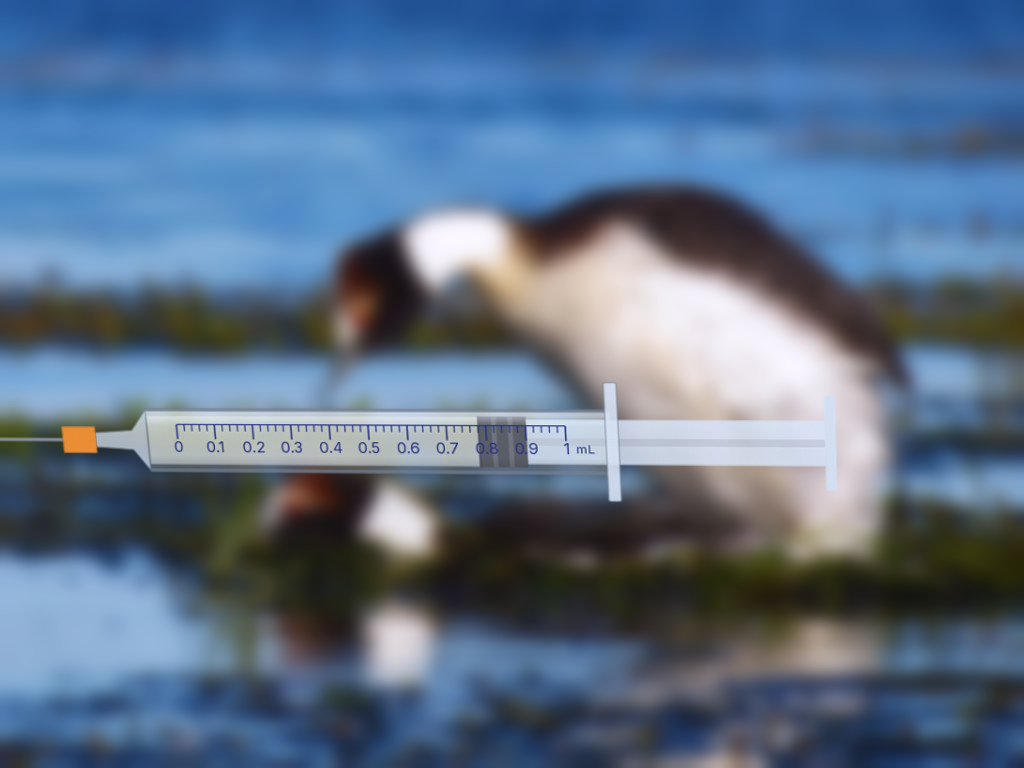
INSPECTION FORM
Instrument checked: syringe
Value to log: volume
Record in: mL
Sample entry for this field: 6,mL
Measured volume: 0.78,mL
